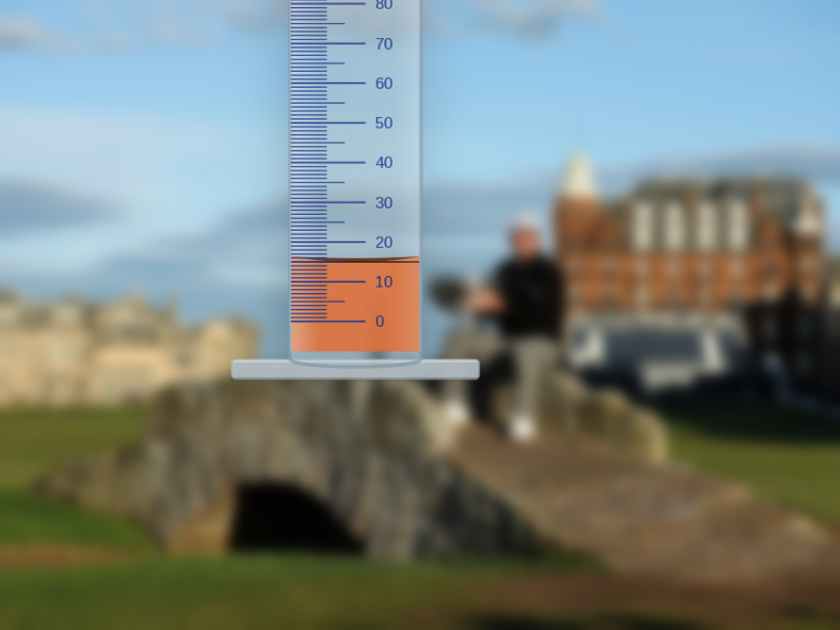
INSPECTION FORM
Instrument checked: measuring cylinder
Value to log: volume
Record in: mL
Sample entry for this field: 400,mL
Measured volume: 15,mL
